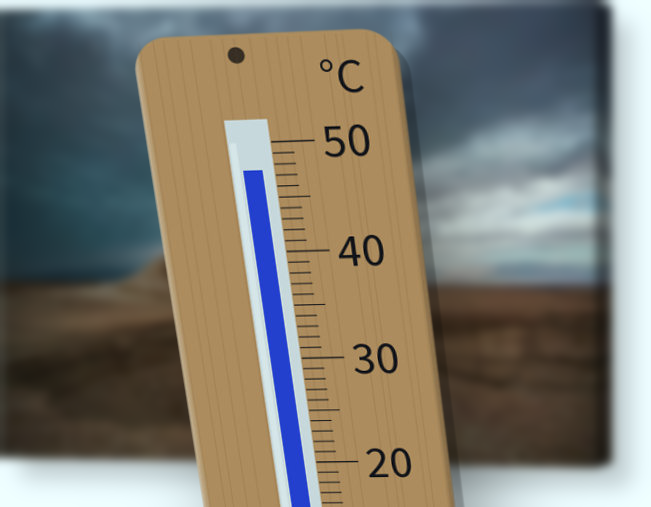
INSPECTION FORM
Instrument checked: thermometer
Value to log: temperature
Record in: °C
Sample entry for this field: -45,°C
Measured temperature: 47.5,°C
